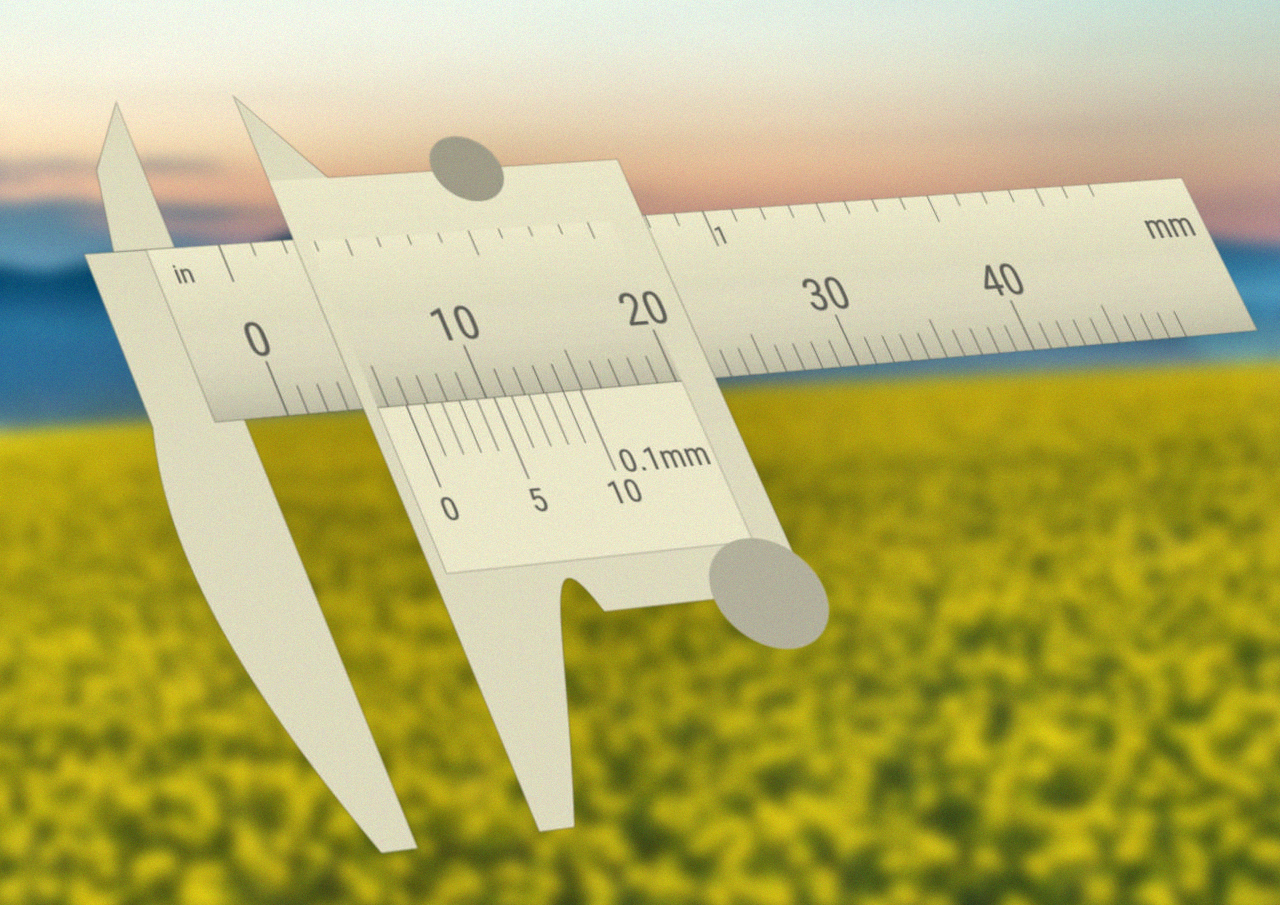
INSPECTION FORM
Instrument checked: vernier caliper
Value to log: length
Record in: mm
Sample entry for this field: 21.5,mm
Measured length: 5.9,mm
